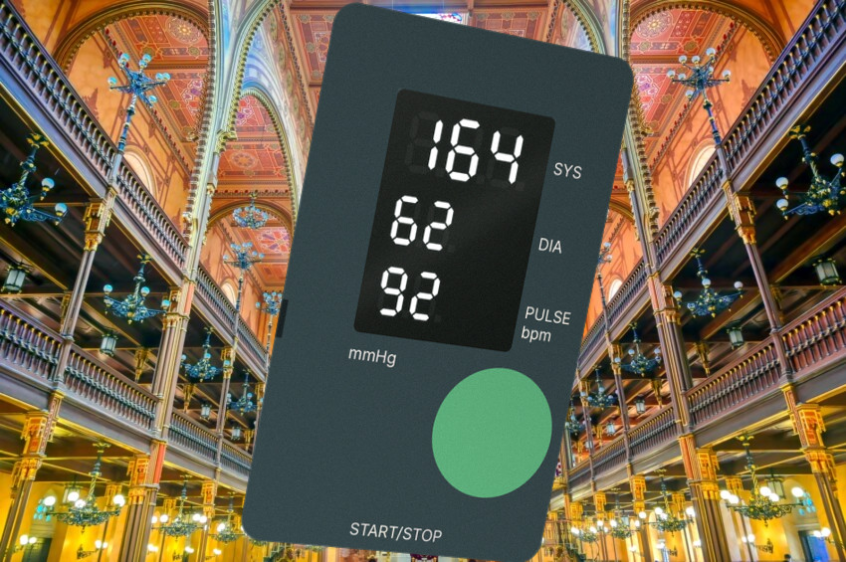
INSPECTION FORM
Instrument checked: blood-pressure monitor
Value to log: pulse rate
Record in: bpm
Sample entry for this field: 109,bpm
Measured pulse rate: 92,bpm
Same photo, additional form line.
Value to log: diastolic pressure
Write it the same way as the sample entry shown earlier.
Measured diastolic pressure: 62,mmHg
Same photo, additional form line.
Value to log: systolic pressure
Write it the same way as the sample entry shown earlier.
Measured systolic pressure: 164,mmHg
